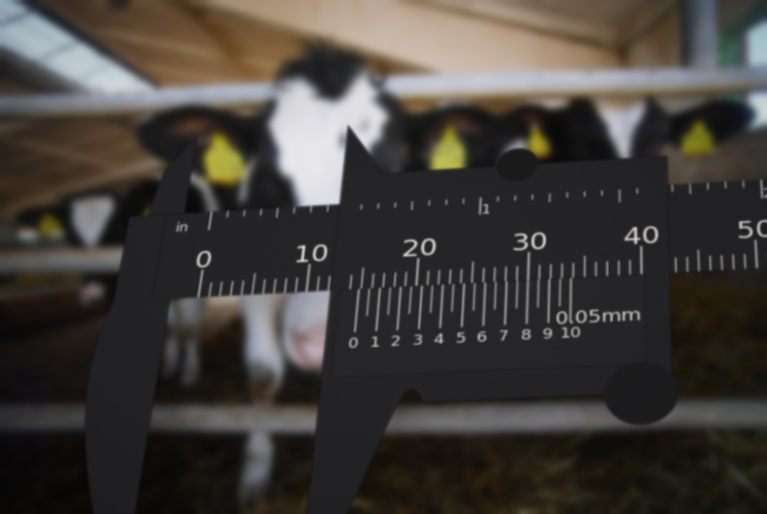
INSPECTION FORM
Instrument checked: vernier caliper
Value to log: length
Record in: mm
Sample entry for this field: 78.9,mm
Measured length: 14.8,mm
